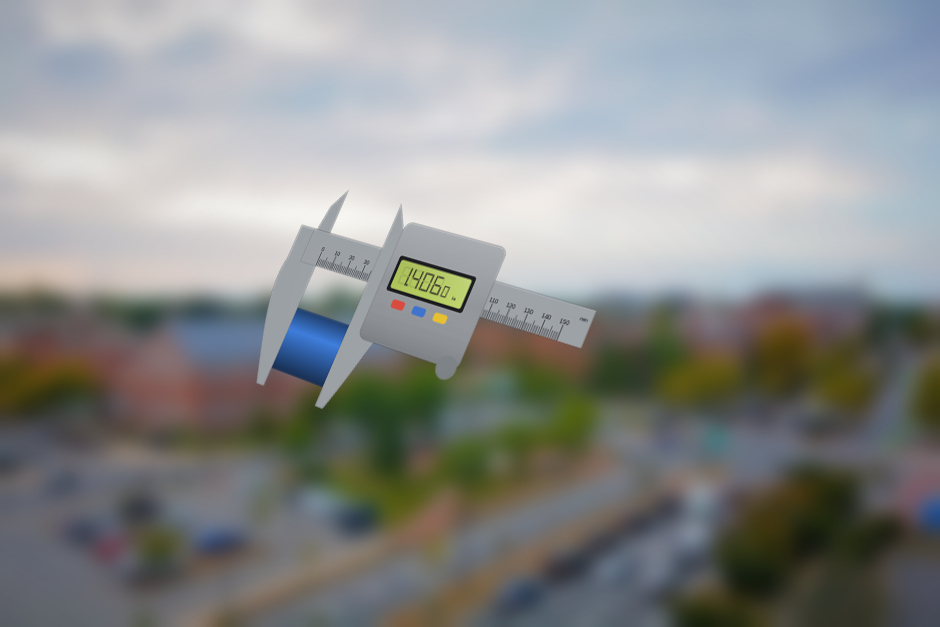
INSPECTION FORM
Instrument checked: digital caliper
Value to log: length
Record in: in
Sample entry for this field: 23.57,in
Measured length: 1.4060,in
